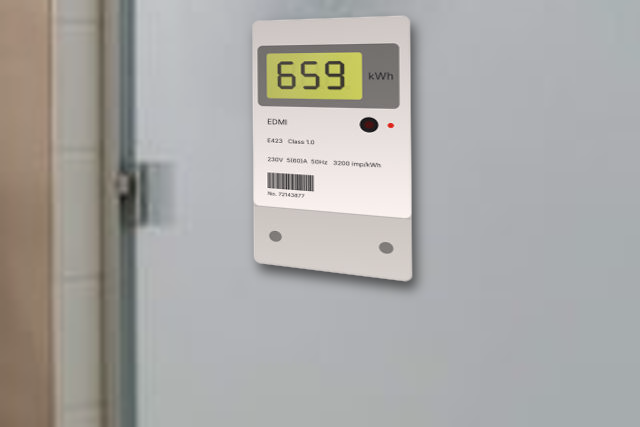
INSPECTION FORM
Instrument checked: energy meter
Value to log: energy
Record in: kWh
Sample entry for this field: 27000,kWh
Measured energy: 659,kWh
